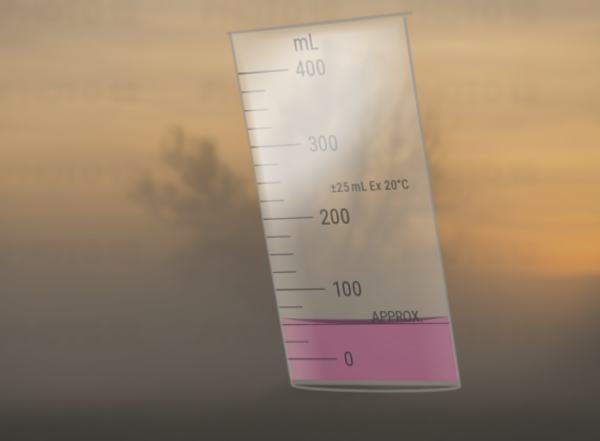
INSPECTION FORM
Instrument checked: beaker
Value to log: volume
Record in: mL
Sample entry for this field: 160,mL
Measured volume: 50,mL
